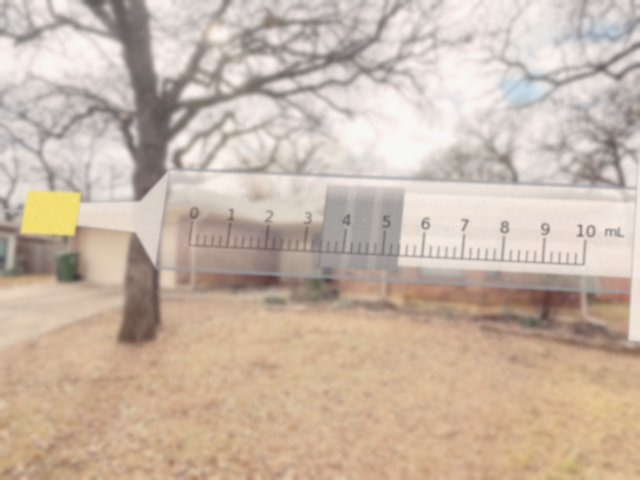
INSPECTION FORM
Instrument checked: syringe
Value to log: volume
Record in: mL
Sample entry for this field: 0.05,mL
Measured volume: 3.4,mL
